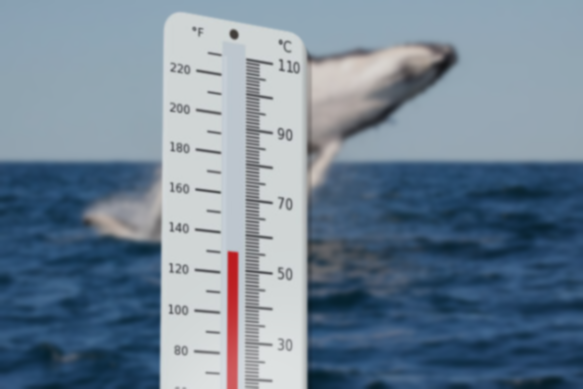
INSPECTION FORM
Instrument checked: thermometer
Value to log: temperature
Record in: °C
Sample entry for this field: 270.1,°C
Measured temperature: 55,°C
